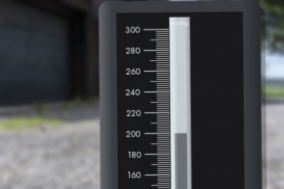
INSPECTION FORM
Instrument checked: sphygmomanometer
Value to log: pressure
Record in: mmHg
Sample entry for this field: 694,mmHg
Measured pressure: 200,mmHg
